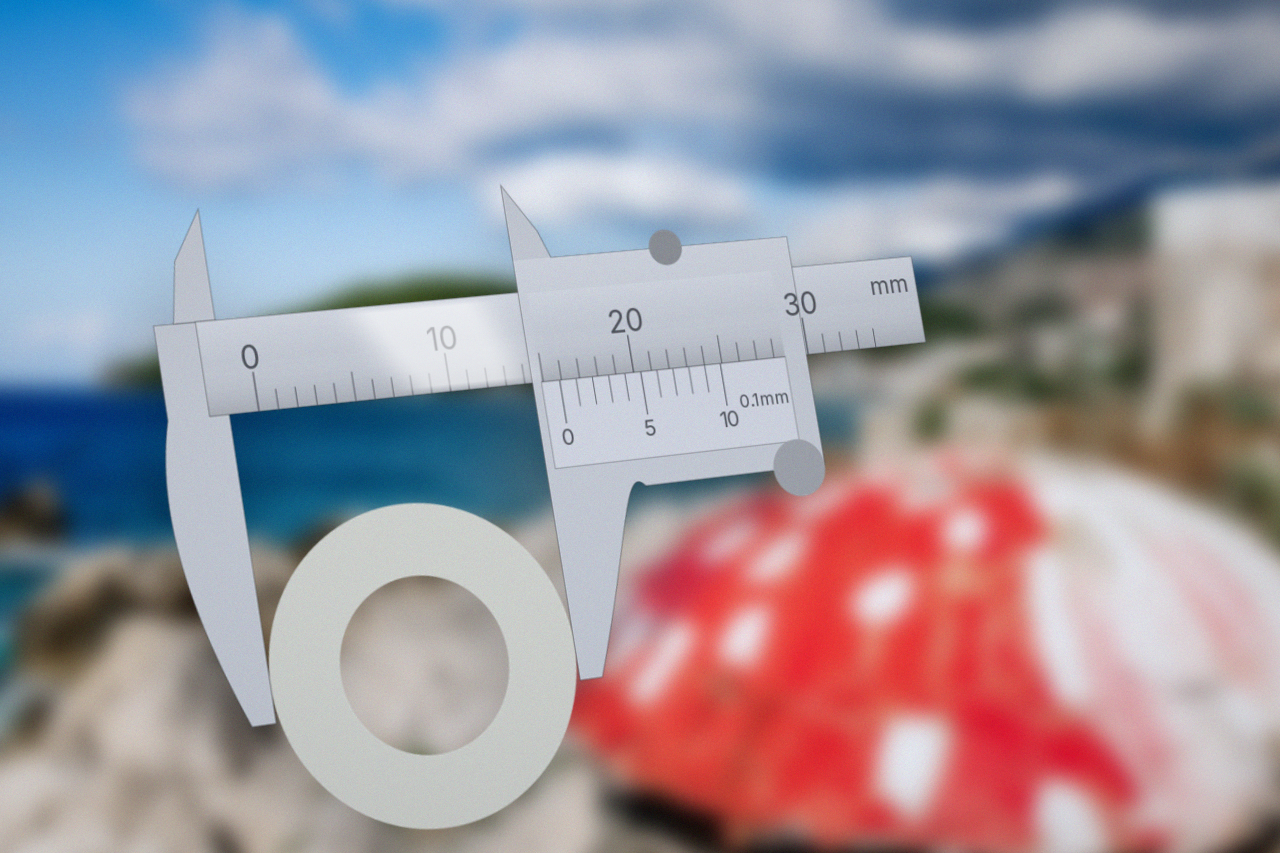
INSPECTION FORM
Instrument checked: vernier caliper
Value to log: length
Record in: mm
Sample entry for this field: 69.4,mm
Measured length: 15.9,mm
